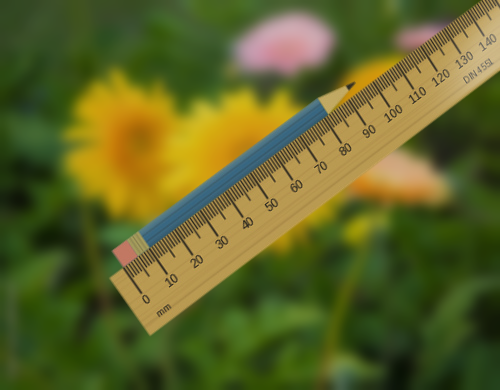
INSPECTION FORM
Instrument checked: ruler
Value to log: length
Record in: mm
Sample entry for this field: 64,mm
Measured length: 95,mm
